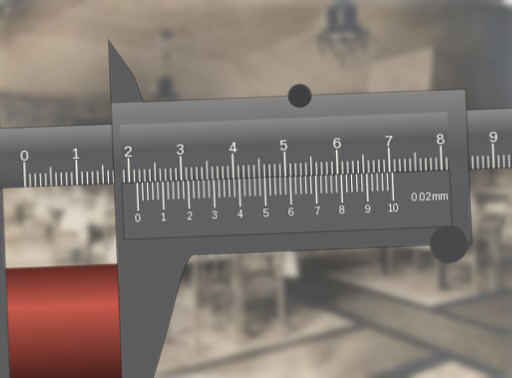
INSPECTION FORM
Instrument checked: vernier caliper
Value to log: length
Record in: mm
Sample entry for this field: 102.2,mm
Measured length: 21.5,mm
